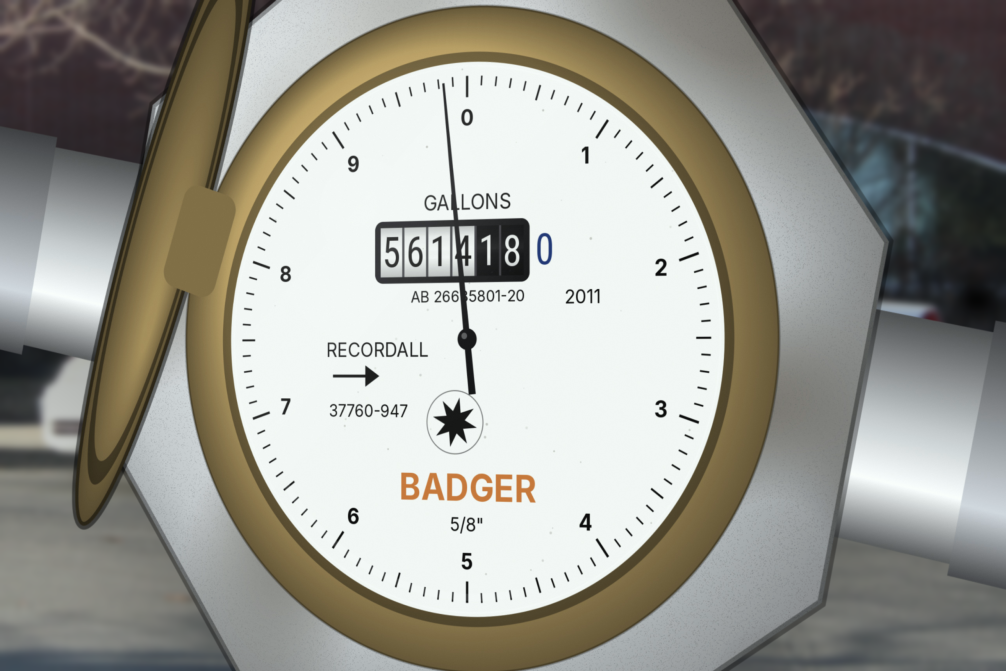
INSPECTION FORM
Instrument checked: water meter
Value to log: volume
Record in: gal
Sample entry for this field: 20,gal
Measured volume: 5614179.8,gal
